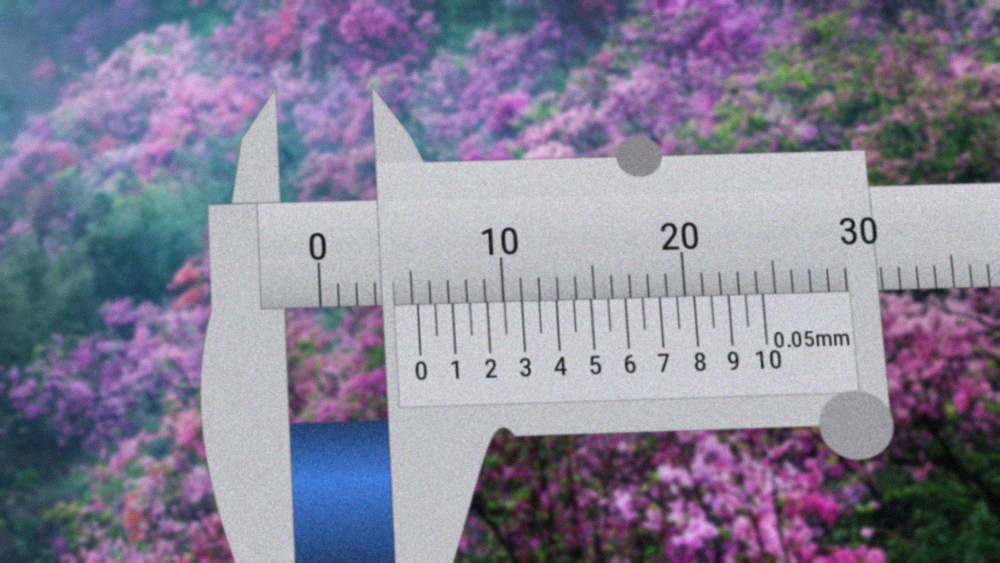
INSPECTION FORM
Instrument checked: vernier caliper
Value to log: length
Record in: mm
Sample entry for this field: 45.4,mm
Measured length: 5.3,mm
